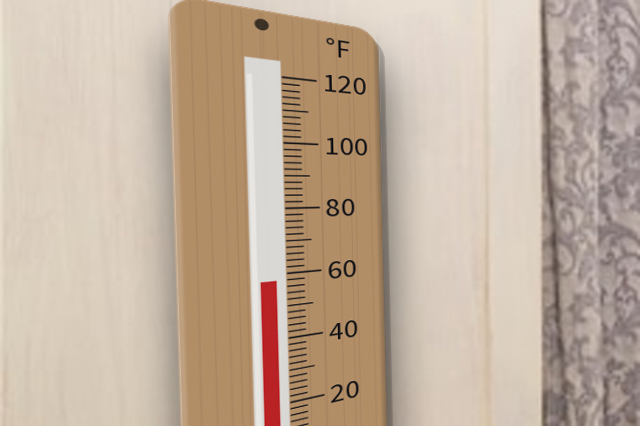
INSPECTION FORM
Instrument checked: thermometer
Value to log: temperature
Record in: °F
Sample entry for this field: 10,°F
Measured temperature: 58,°F
